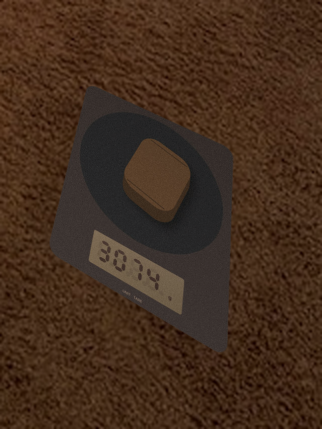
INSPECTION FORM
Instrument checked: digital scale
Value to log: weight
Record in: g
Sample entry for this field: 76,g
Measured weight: 3074,g
